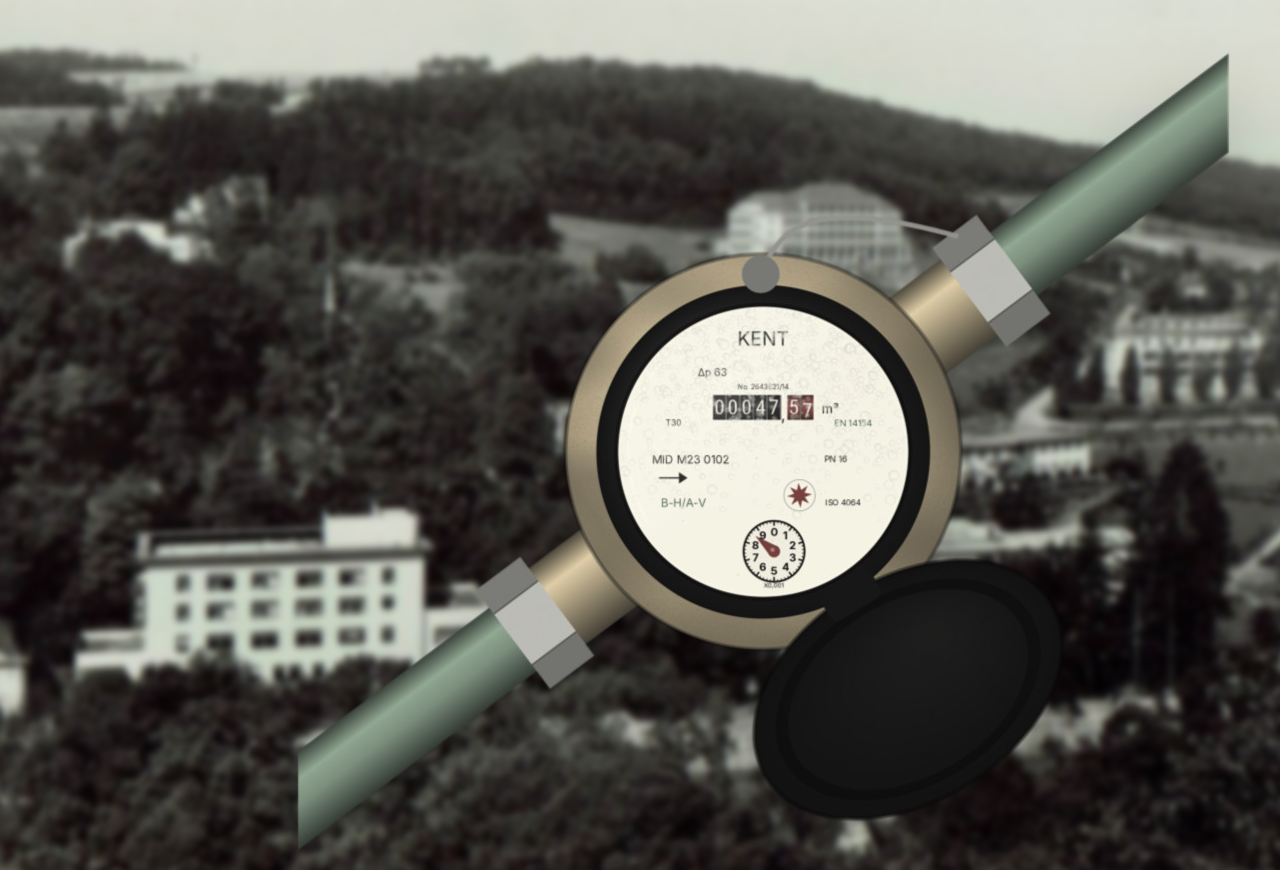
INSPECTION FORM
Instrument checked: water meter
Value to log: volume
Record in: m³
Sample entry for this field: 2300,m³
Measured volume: 47.568,m³
